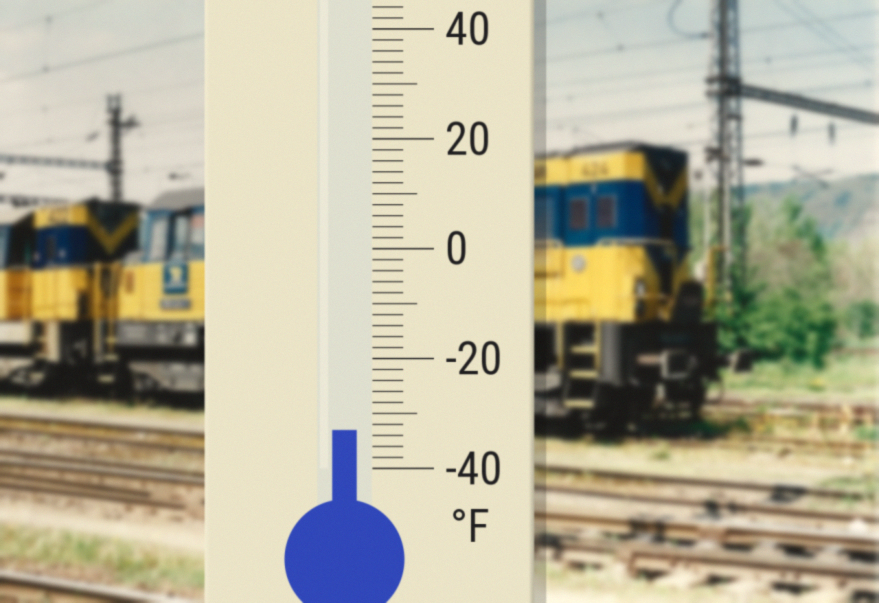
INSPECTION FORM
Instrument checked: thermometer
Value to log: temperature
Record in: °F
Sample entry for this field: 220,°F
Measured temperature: -33,°F
